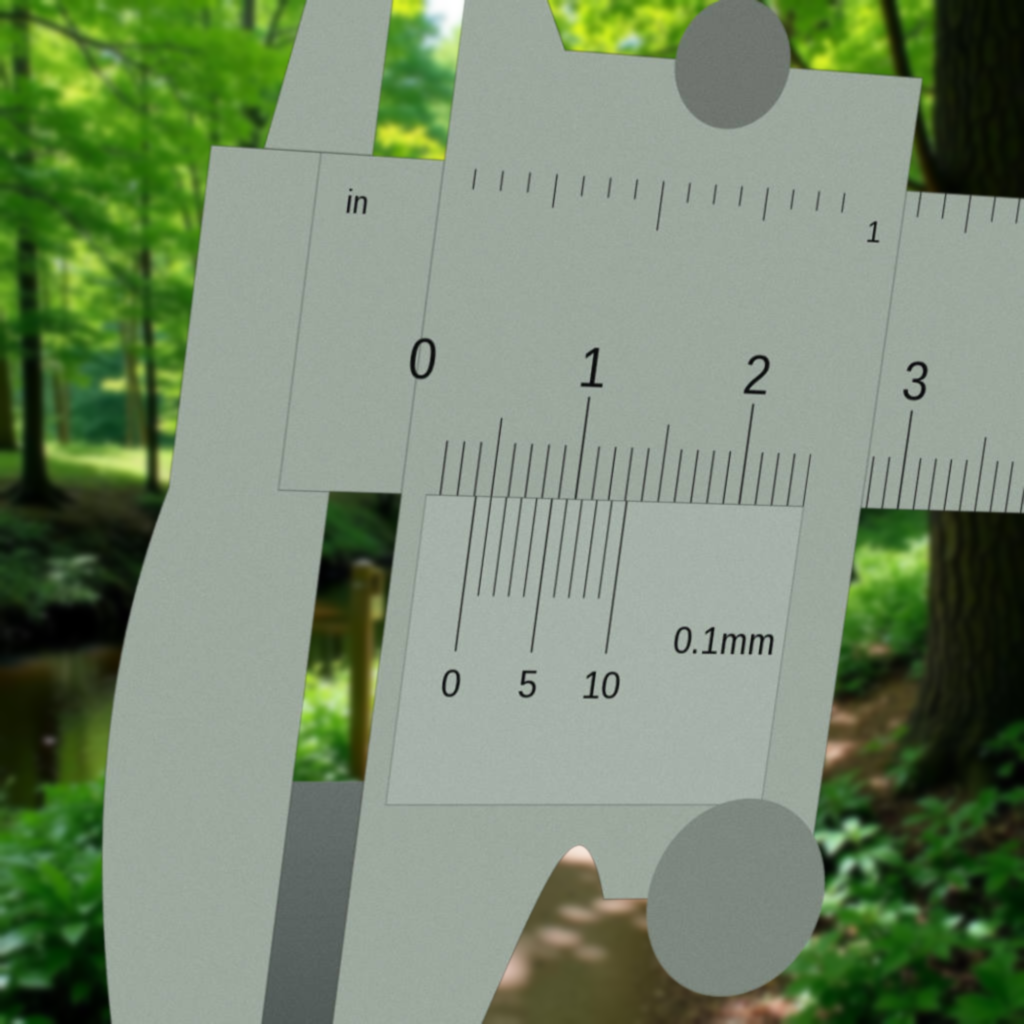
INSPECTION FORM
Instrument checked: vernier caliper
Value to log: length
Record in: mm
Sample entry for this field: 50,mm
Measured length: 4.1,mm
